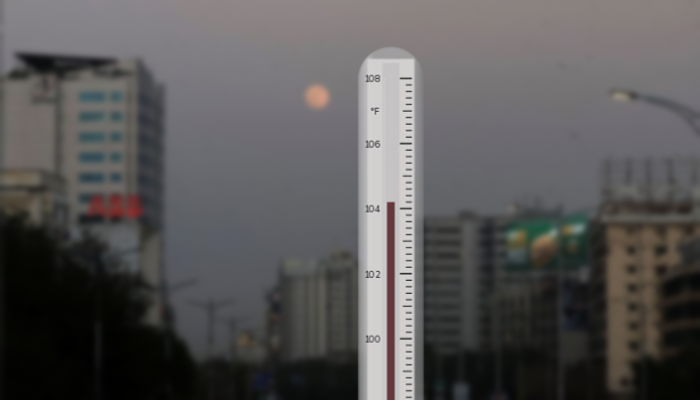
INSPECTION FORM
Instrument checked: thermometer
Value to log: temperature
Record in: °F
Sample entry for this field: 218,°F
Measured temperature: 104.2,°F
